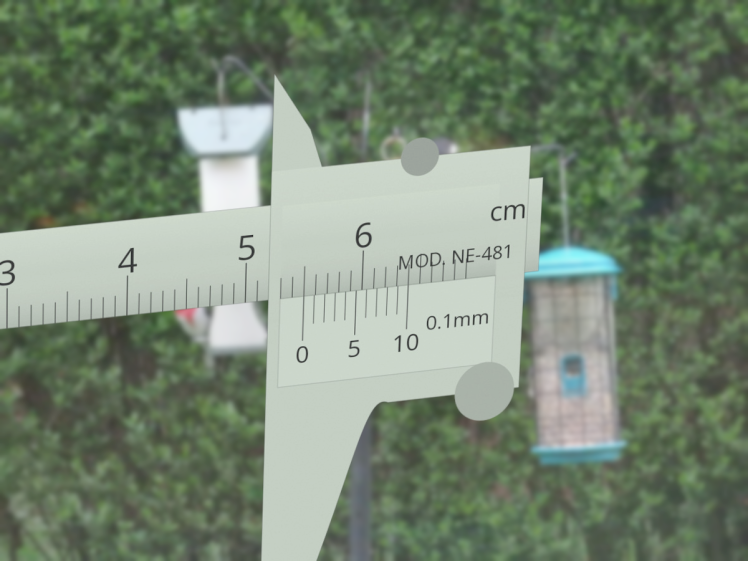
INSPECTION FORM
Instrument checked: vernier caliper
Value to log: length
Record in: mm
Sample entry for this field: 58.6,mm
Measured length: 55.0,mm
